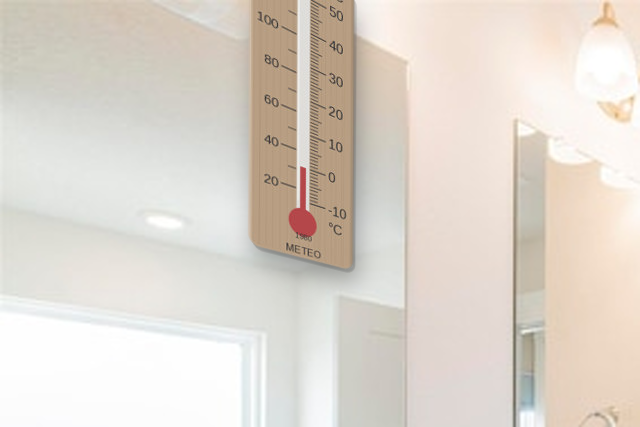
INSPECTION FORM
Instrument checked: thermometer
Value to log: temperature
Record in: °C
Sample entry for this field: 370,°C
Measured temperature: 0,°C
